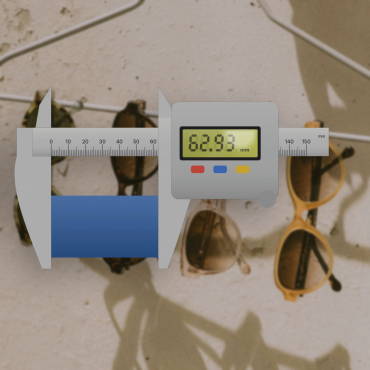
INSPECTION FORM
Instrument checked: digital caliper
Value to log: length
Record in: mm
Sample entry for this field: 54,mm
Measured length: 62.93,mm
